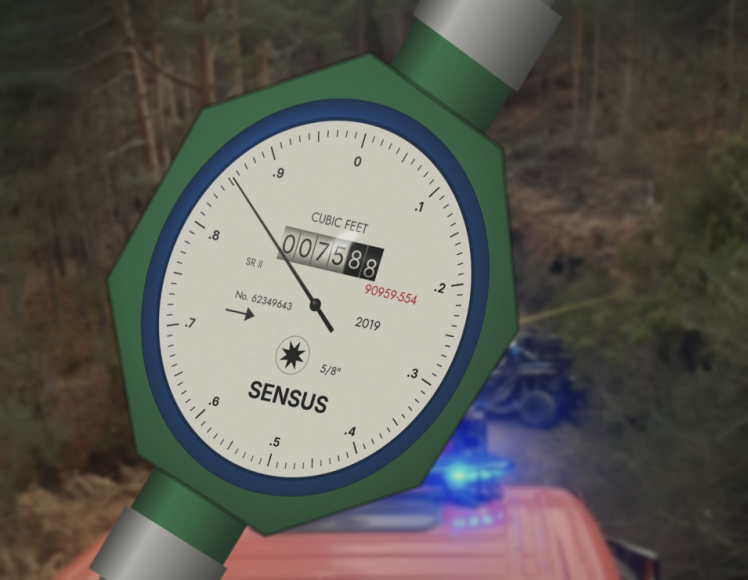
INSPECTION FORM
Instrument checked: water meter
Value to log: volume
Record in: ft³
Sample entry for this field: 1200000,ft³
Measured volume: 7587.85,ft³
